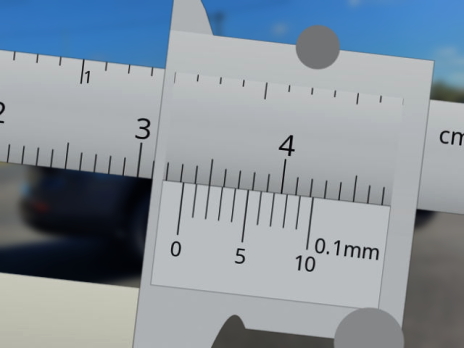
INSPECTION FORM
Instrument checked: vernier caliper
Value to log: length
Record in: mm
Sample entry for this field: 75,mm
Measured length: 33.2,mm
